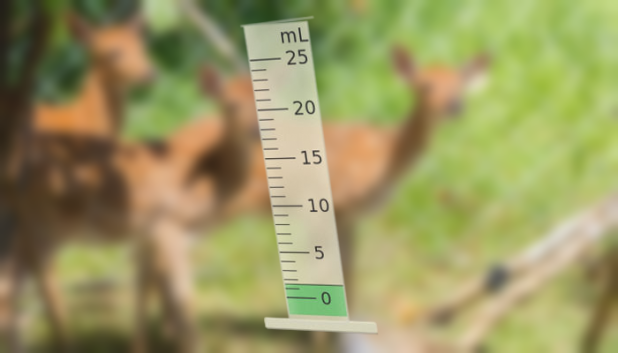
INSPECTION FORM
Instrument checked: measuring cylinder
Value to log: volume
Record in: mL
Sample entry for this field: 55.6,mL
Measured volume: 1.5,mL
